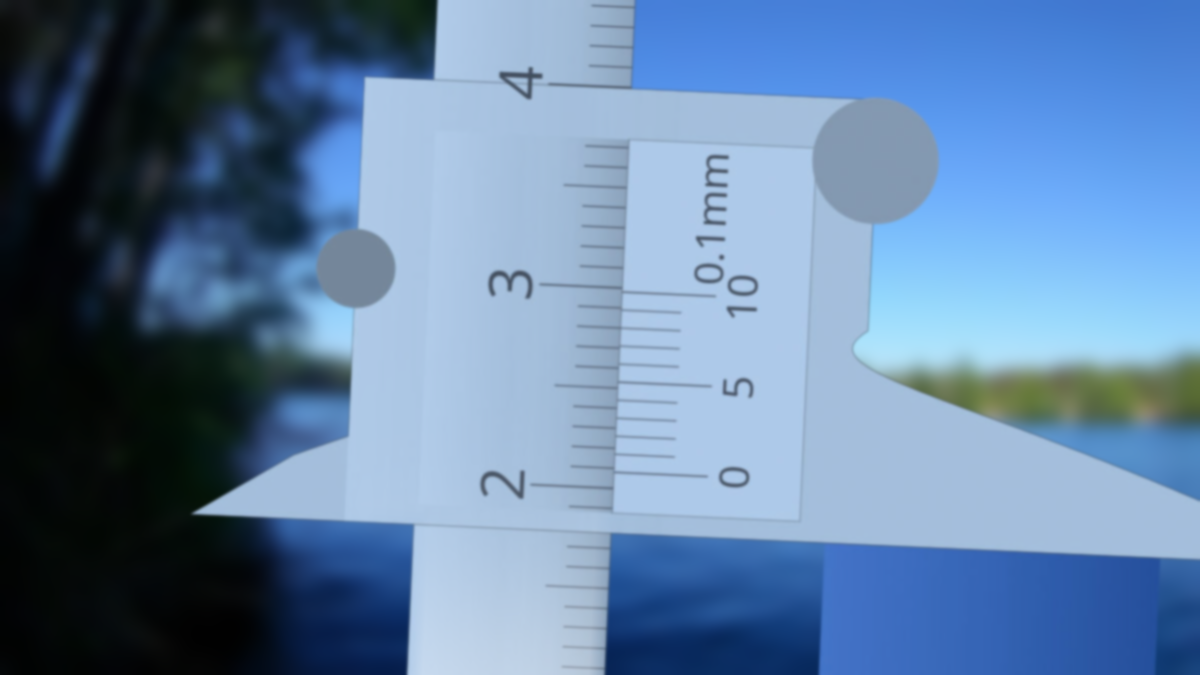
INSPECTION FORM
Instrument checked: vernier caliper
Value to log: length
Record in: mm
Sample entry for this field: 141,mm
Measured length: 20.8,mm
